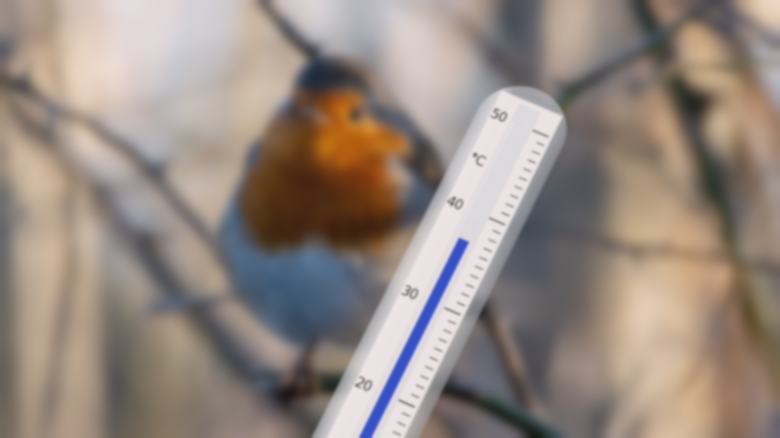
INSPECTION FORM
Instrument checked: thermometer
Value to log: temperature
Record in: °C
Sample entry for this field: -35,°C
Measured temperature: 37,°C
